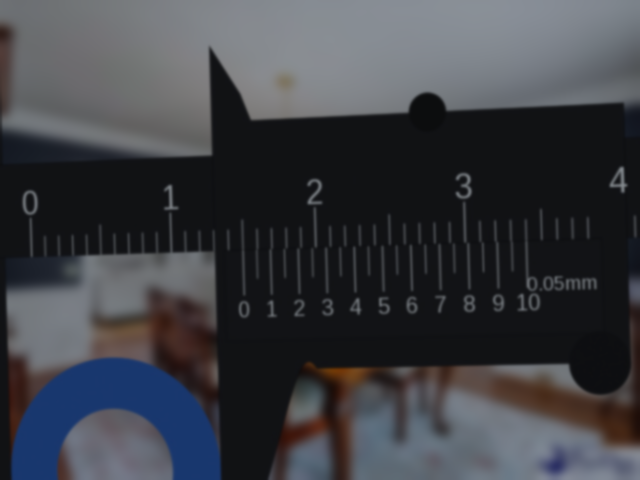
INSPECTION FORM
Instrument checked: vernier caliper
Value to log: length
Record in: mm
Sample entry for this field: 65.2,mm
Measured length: 15.0,mm
